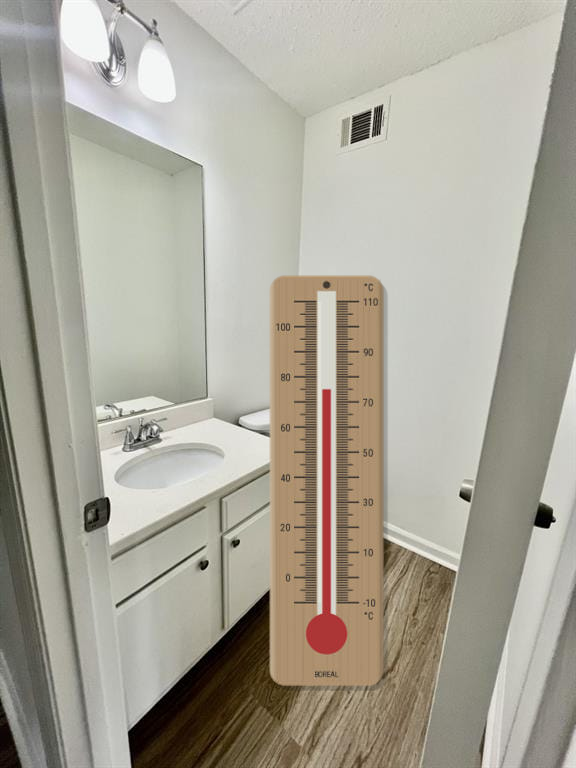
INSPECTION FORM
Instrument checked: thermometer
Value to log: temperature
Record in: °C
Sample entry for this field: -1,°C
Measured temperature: 75,°C
